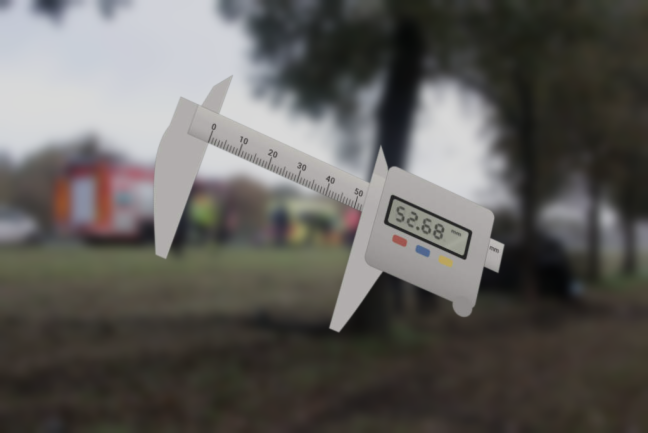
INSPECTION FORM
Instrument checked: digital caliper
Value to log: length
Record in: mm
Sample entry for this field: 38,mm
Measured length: 52.68,mm
